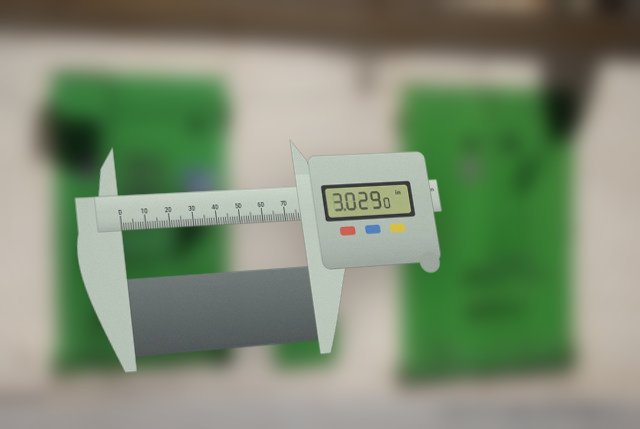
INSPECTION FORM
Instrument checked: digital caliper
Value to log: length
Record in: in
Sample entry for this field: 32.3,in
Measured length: 3.0290,in
